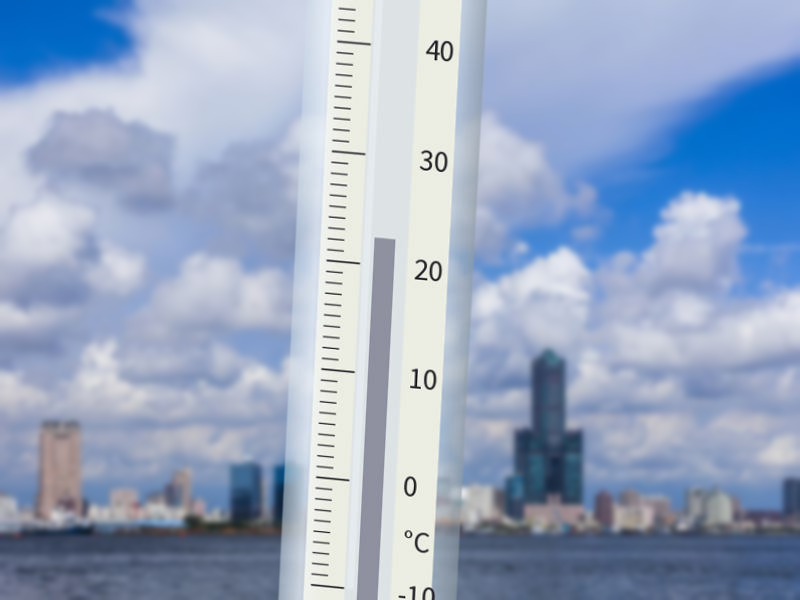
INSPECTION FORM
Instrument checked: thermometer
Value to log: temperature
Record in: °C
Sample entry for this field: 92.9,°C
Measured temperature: 22.5,°C
